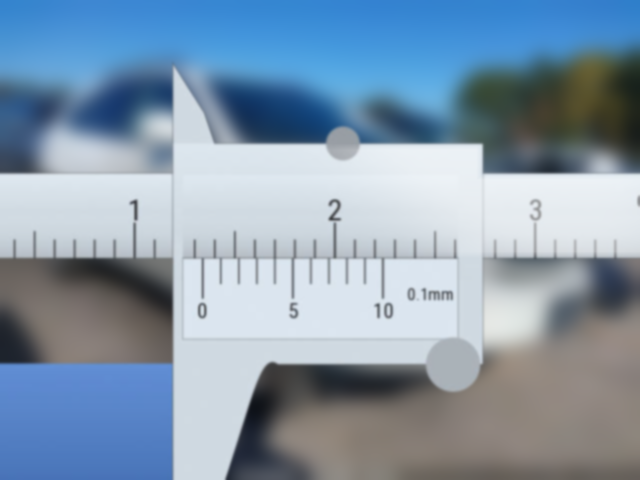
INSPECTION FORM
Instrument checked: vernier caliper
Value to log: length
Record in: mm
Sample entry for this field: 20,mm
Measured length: 13.4,mm
